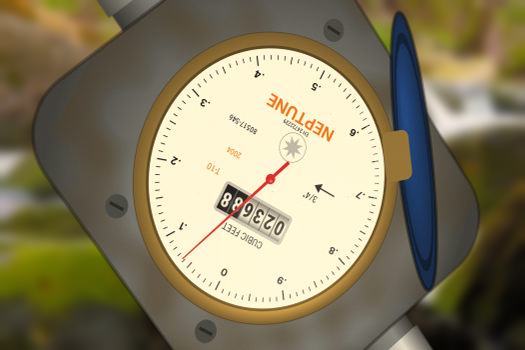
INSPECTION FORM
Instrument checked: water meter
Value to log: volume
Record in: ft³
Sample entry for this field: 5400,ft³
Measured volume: 23688.06,ft³
